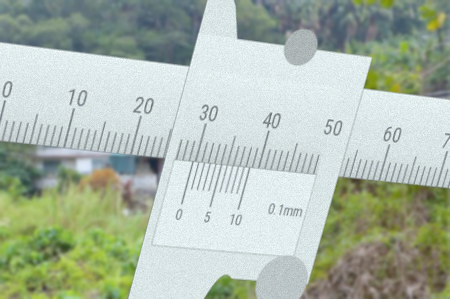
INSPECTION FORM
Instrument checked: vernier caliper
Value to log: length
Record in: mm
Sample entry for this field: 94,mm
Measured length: 29.6,mm
